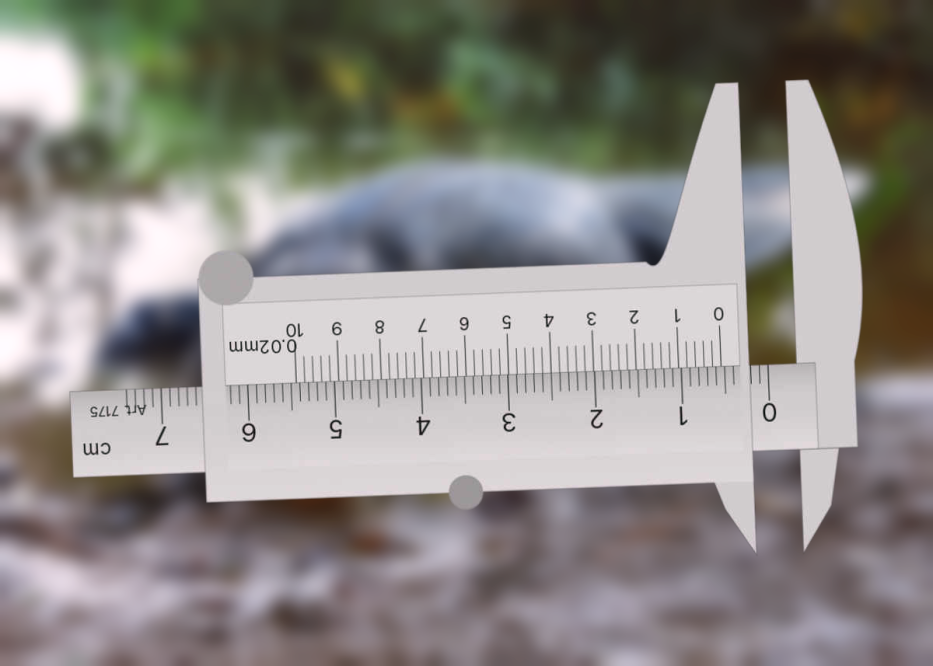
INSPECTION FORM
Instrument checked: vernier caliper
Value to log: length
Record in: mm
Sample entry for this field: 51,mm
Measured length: 5.4,mm
